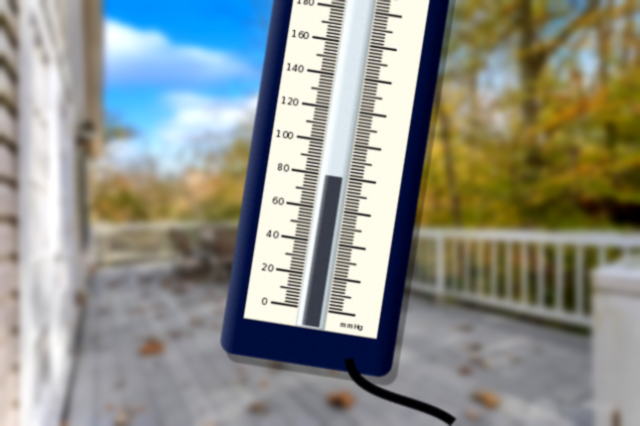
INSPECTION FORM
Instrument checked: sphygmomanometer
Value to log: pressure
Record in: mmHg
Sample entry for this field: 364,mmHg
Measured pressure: 80,mmHg
